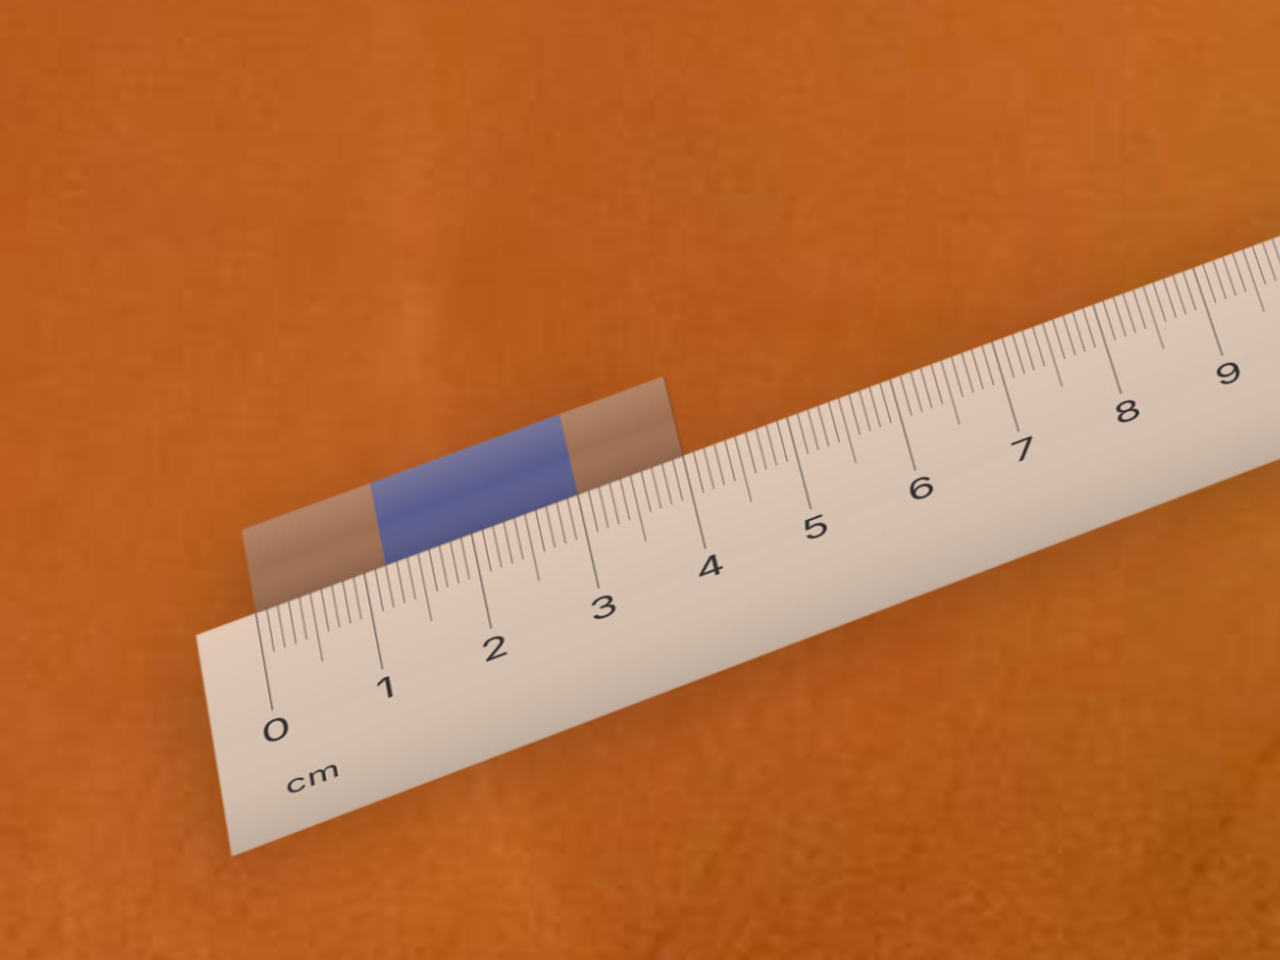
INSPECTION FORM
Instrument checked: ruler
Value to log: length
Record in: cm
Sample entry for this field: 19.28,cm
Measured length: 4,cm
